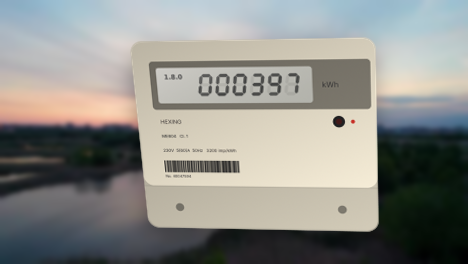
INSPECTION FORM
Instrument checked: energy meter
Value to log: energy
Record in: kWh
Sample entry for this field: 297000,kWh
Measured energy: 397,kWh
